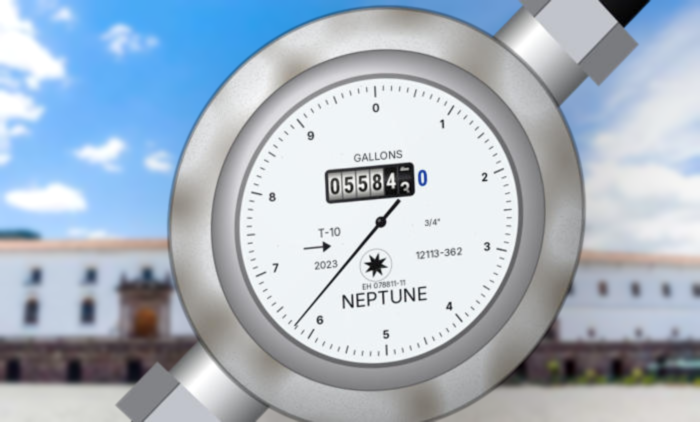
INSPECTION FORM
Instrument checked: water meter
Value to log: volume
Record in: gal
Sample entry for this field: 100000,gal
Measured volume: 558426.2,gal
